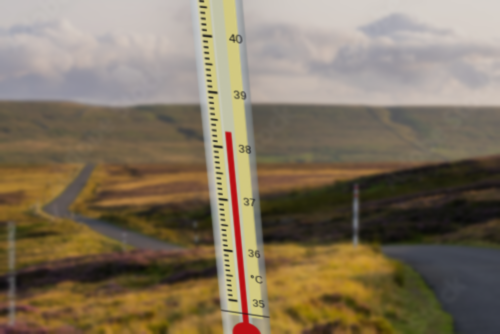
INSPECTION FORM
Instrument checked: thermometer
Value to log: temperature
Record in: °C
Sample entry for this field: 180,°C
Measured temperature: 38.3,°C
